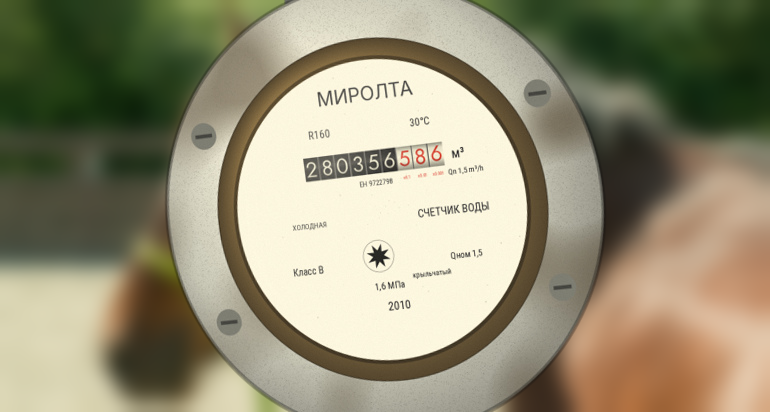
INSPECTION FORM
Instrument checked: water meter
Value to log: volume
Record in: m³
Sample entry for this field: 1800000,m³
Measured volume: 280356.586,m³
